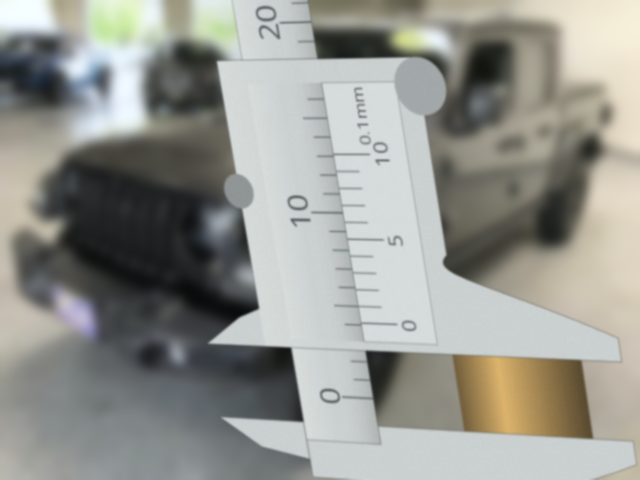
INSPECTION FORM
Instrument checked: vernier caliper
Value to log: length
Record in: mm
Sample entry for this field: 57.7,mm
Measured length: 4.1,mm
